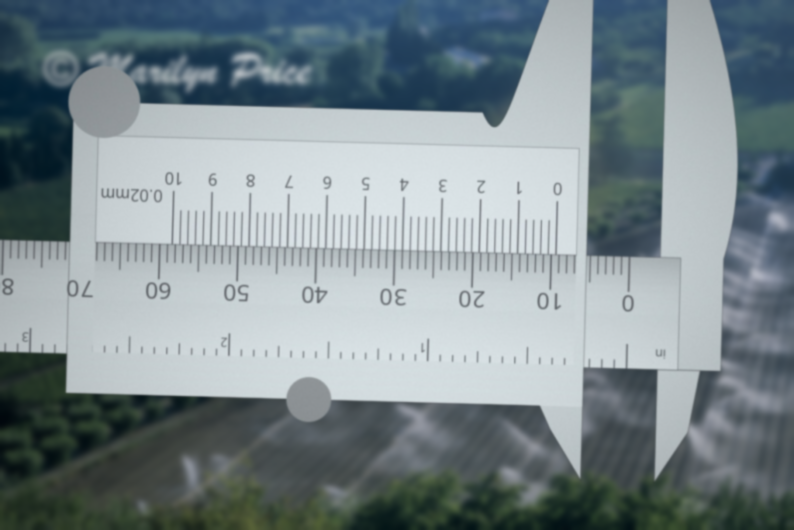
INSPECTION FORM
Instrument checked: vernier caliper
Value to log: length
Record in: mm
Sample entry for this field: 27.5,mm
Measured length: 9.4,mm
